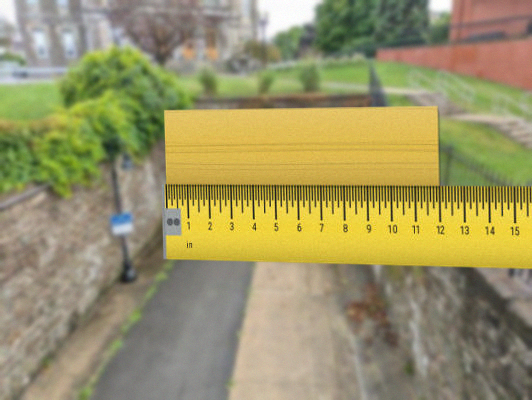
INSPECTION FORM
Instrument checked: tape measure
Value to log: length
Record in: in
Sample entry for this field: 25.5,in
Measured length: 12,in
